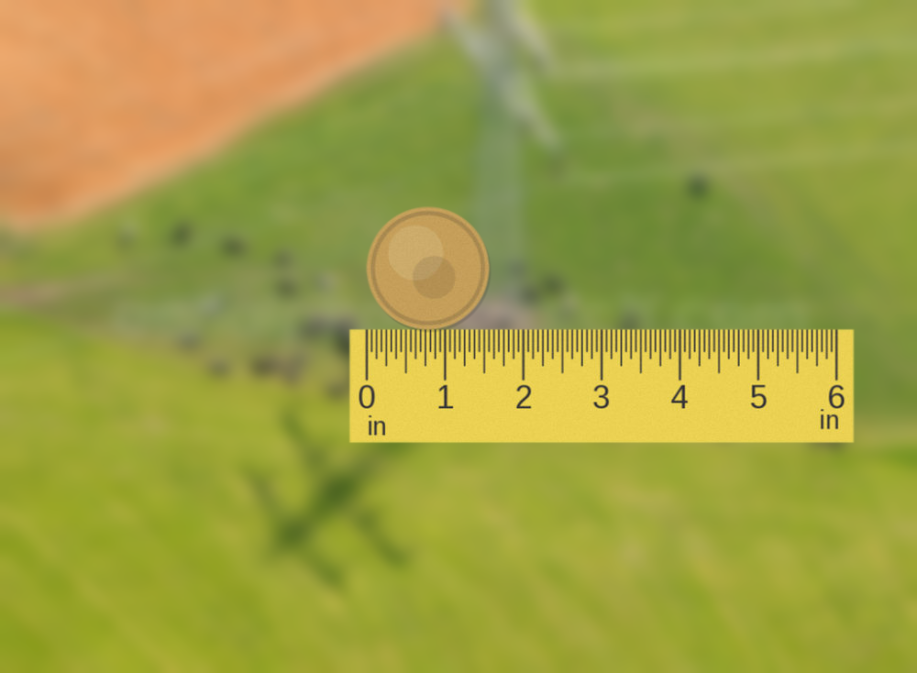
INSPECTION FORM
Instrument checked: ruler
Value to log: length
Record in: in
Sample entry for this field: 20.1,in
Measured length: 1.5625,in
